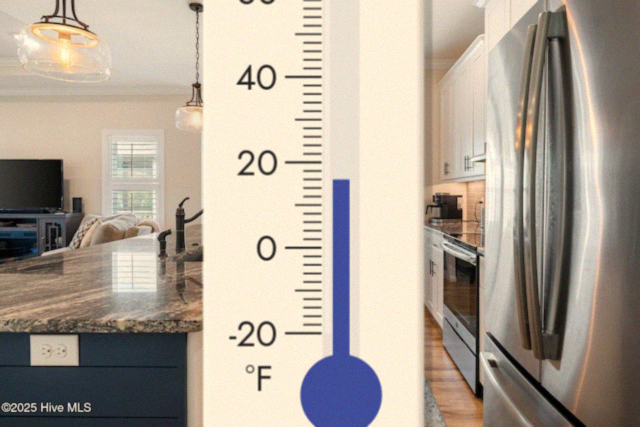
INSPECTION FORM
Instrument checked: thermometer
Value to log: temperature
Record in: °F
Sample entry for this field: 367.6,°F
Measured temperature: 16,°F
